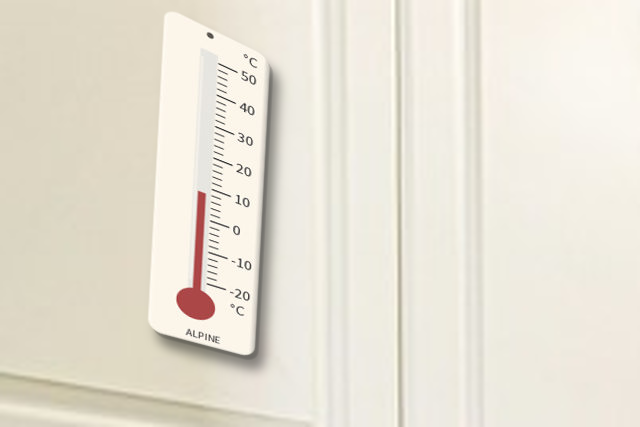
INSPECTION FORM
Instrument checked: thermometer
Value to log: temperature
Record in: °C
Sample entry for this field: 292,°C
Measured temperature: 8,°C
